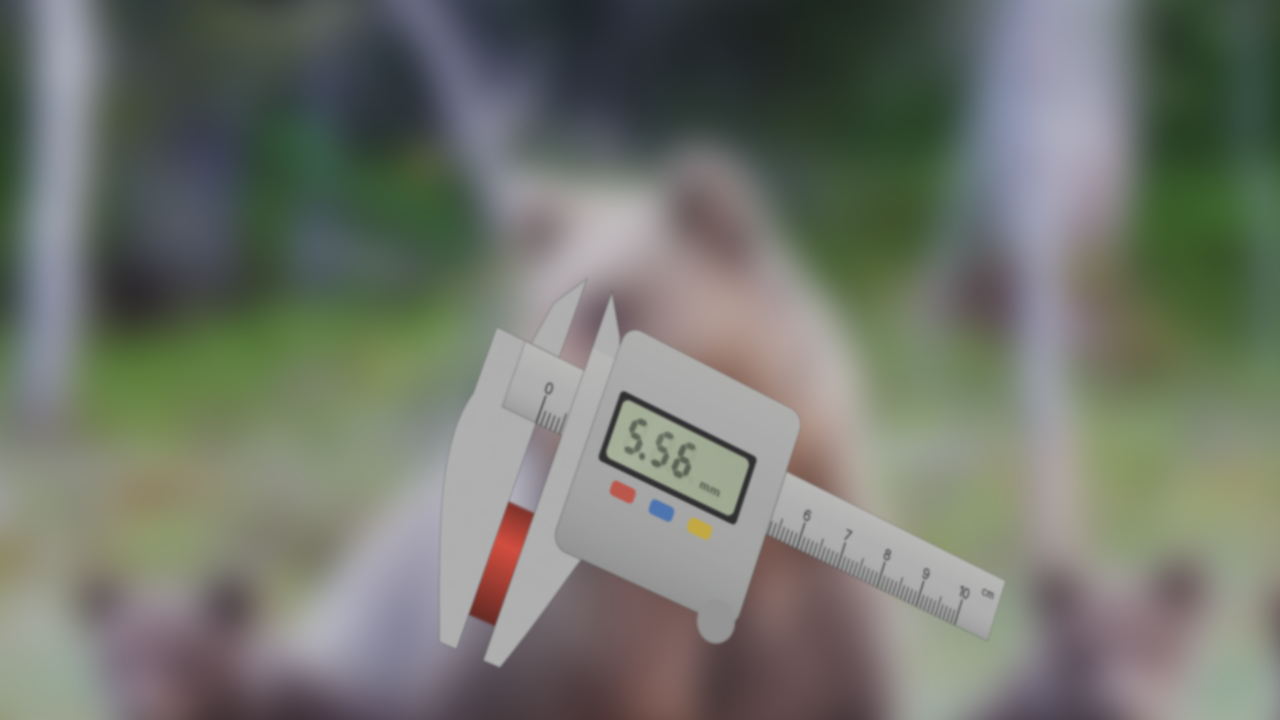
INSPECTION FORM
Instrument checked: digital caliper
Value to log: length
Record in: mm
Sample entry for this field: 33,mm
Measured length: 5.56,mm
